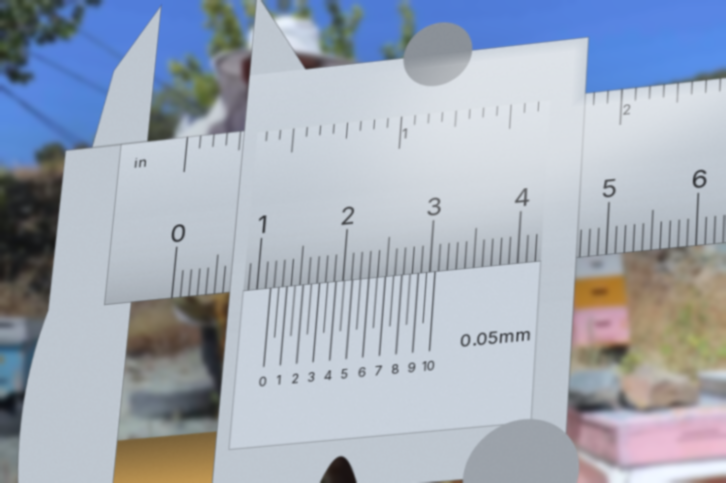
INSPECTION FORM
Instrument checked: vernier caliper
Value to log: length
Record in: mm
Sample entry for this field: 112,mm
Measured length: 11.6,mm
